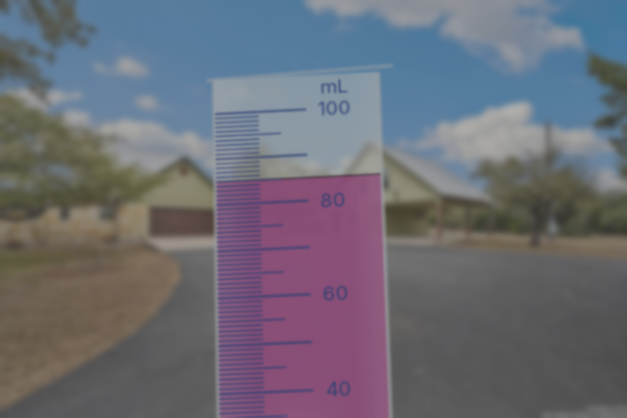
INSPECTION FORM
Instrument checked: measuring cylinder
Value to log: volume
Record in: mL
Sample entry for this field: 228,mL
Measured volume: 85,mL
